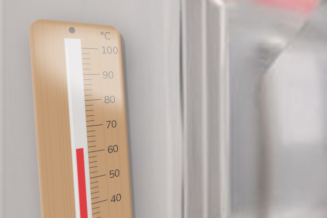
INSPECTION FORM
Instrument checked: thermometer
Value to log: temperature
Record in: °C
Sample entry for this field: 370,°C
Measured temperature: 62,°C
